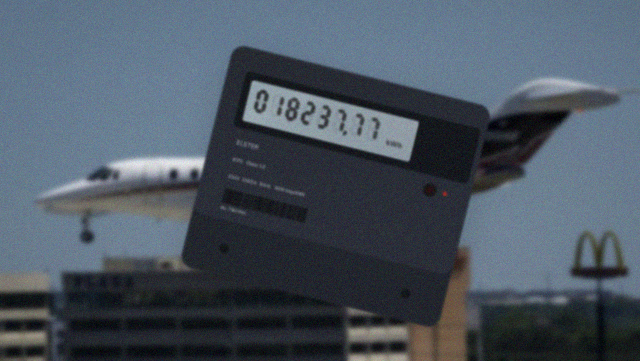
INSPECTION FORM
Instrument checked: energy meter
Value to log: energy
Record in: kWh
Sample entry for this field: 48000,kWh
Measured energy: 18237.77,kWh
